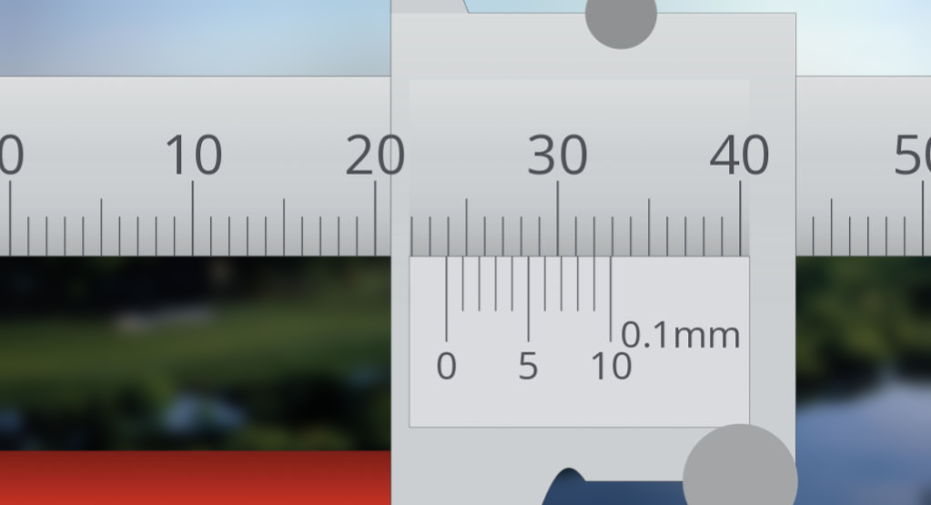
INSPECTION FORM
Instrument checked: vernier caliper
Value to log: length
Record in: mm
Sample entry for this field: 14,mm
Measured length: 23.9,mm
